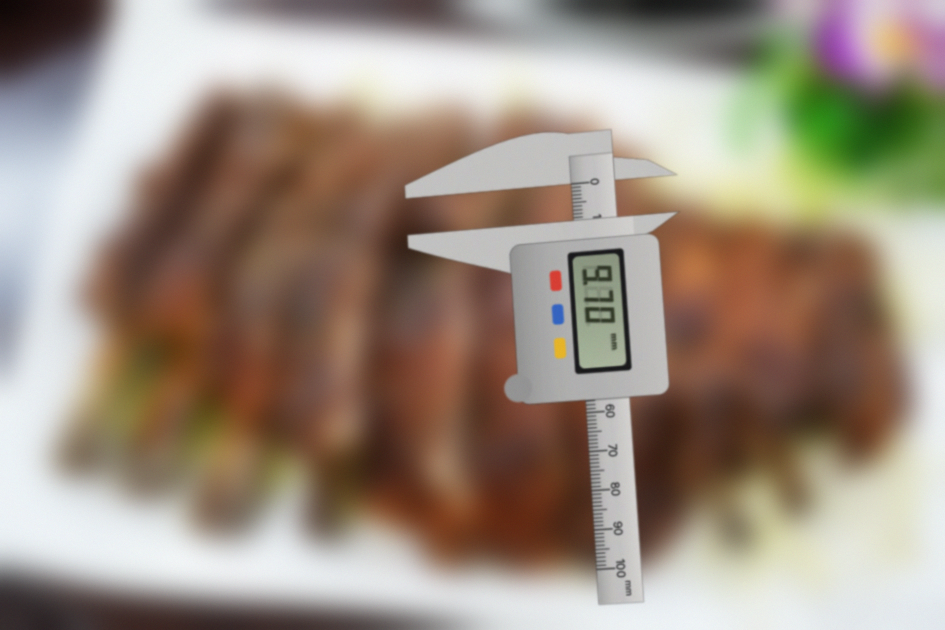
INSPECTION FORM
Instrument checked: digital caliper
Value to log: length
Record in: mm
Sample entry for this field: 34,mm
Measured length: 9.70,mm
